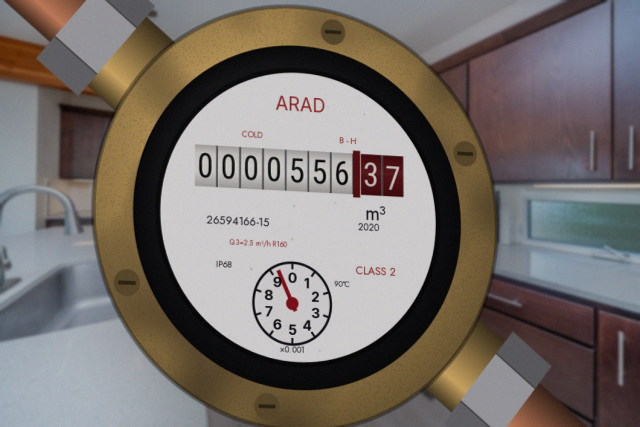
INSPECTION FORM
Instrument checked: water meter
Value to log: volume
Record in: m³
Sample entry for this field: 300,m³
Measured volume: 556.369,m³
